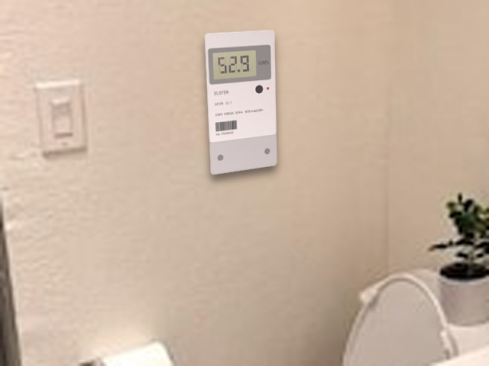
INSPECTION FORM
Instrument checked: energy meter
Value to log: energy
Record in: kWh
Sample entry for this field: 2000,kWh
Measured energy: 52.9,kWh
